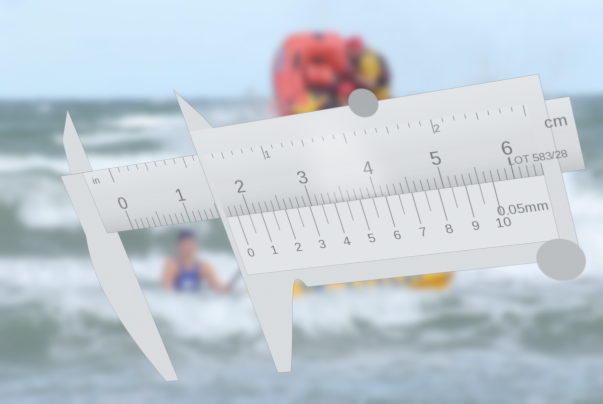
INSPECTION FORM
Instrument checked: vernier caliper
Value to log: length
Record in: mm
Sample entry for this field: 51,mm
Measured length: 18.0,mm
